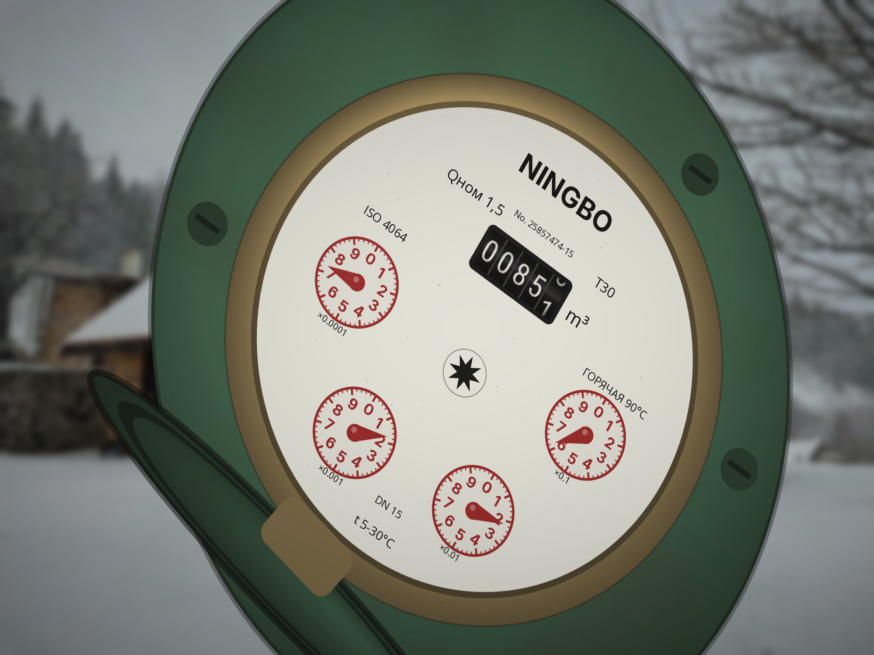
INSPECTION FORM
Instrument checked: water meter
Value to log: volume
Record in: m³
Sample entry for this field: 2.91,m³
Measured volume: 850.6217,m³
